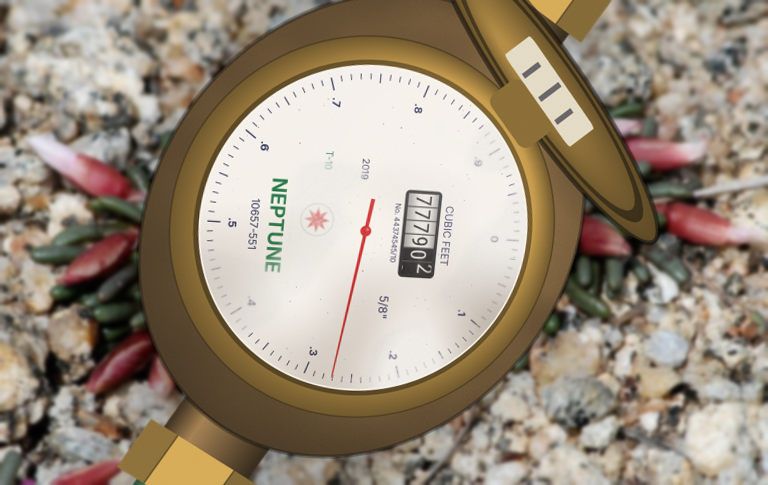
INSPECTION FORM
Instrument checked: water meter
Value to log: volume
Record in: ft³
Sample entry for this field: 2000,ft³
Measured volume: 777902.27,ft³
